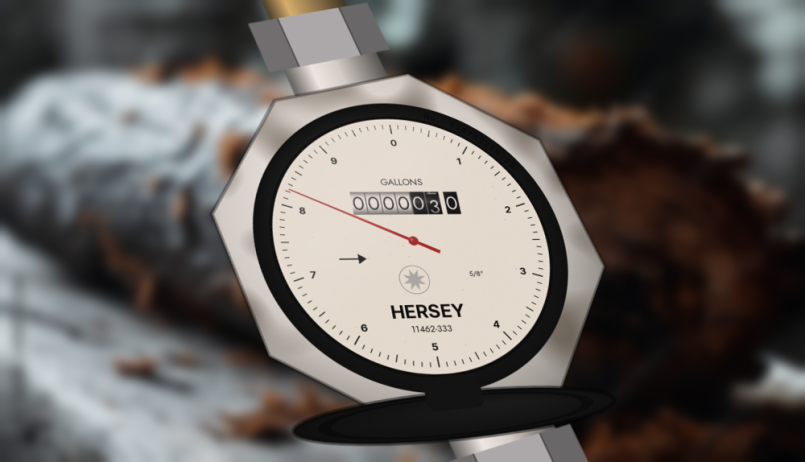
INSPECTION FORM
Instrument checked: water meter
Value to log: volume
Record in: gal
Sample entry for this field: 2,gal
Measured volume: 28.2,gal
